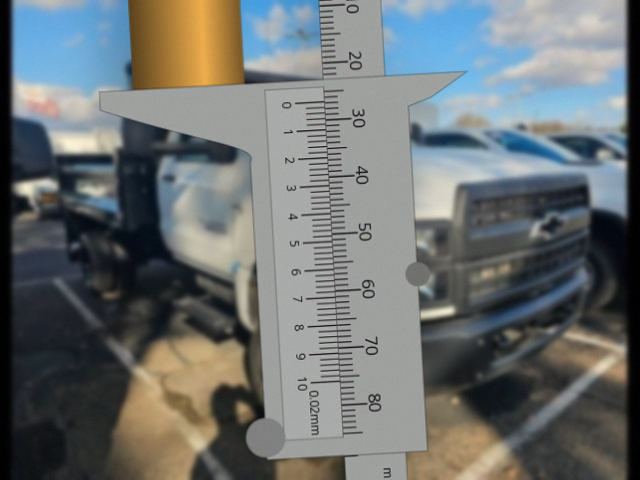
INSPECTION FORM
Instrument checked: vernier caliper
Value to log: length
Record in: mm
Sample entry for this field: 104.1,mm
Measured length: 26.8,mm
